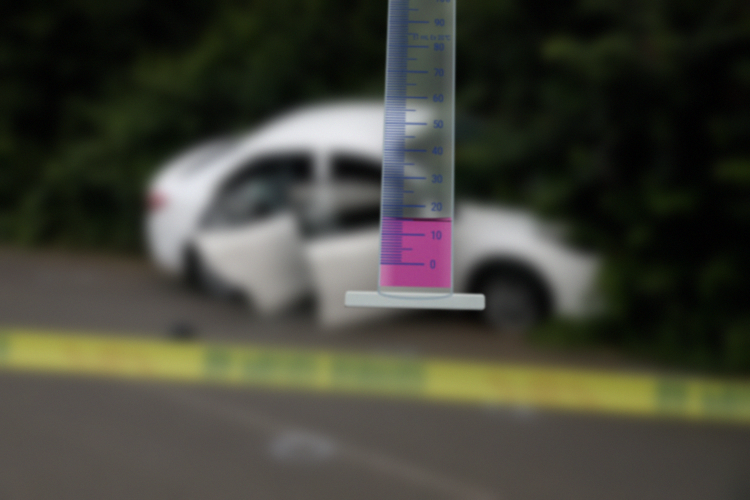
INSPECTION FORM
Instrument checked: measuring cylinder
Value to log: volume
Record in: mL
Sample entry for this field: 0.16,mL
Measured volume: 15,mL
